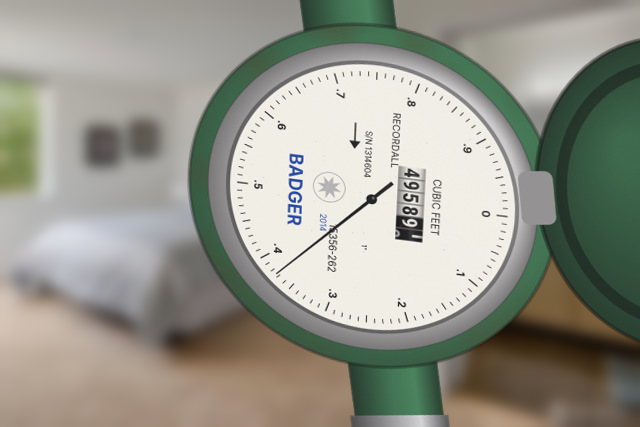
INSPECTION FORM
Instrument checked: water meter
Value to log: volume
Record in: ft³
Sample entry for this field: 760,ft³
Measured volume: 495891.37,ft³
